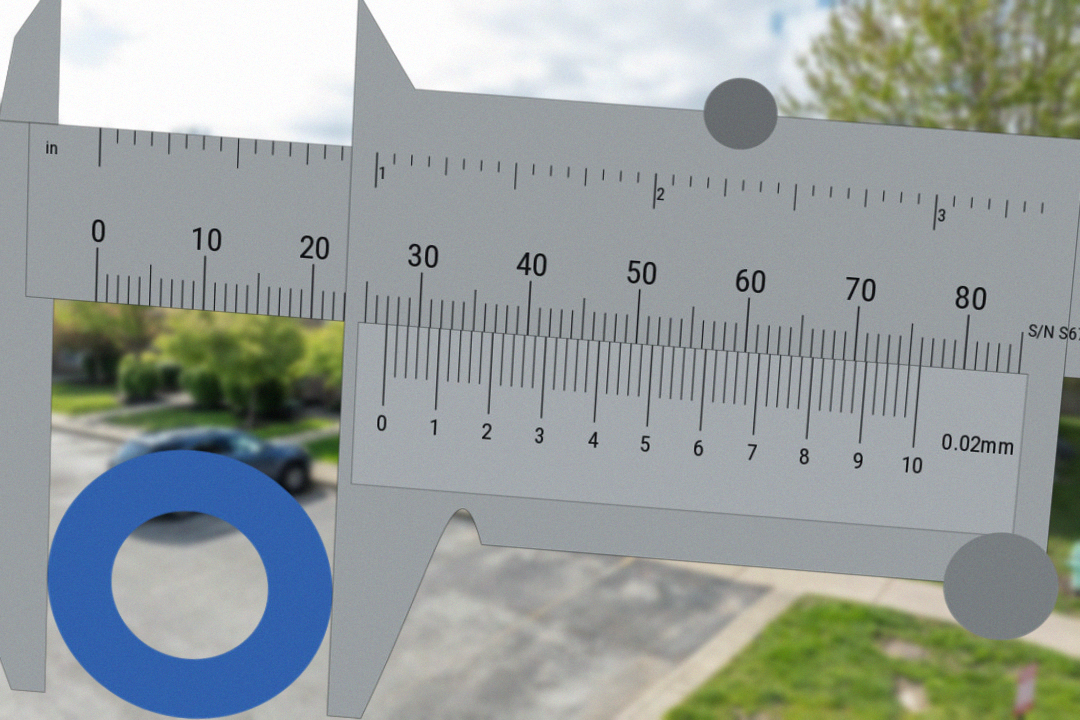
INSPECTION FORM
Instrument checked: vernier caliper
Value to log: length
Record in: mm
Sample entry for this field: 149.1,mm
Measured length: 27.0,mm
